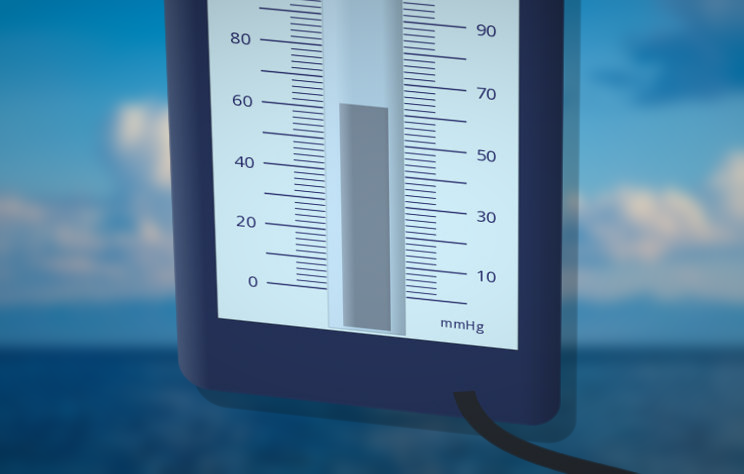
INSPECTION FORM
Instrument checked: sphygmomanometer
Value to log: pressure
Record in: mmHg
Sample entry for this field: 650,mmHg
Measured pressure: 62,mmHg
